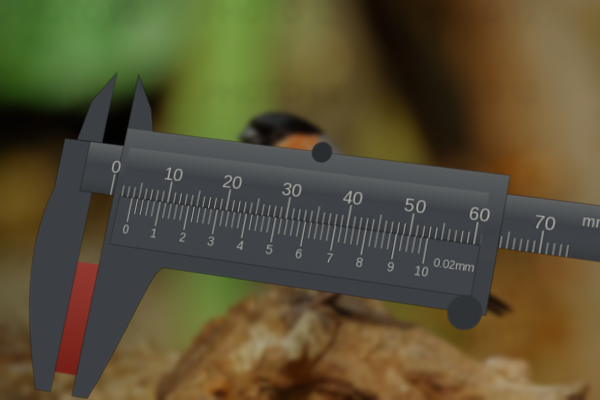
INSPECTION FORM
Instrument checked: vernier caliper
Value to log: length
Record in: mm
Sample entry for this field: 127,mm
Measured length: 3.8,mm
